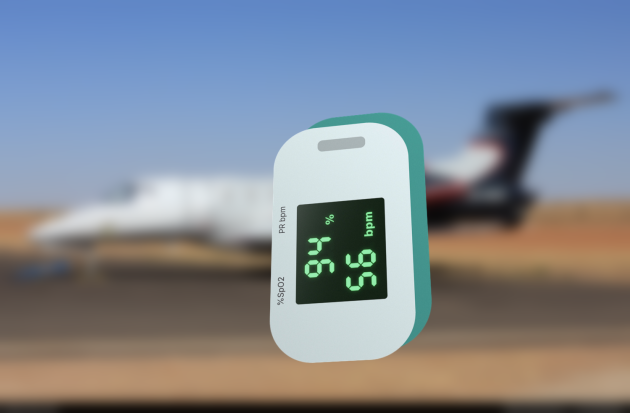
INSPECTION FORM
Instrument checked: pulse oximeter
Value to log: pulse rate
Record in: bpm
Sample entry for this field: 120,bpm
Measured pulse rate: 56,bpm
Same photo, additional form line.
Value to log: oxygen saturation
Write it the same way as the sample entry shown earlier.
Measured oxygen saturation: 94,%
